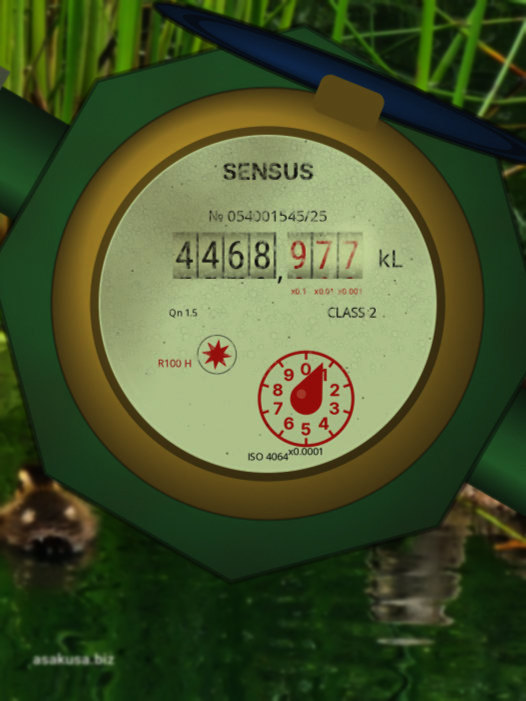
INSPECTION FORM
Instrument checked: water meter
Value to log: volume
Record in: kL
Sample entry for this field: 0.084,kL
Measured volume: 4468.9770,kL
